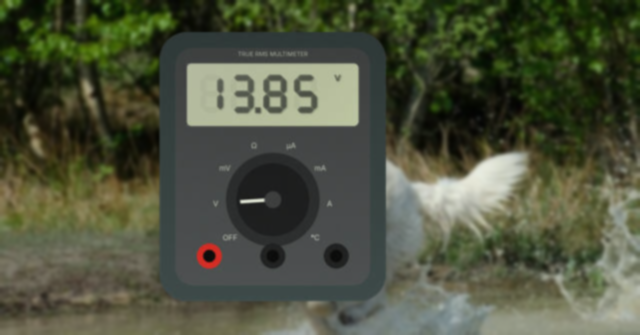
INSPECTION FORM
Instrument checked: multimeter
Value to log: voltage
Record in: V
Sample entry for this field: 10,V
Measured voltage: 13.85,V
